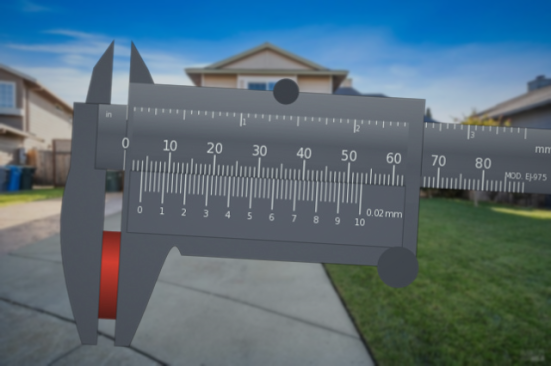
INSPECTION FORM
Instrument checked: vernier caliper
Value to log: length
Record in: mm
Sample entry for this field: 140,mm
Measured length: 4.0,mm
